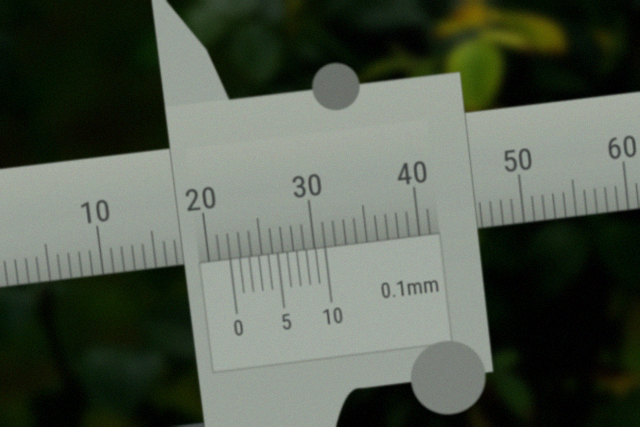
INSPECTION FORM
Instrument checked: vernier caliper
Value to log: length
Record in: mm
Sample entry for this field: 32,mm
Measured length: 22.0,mm
